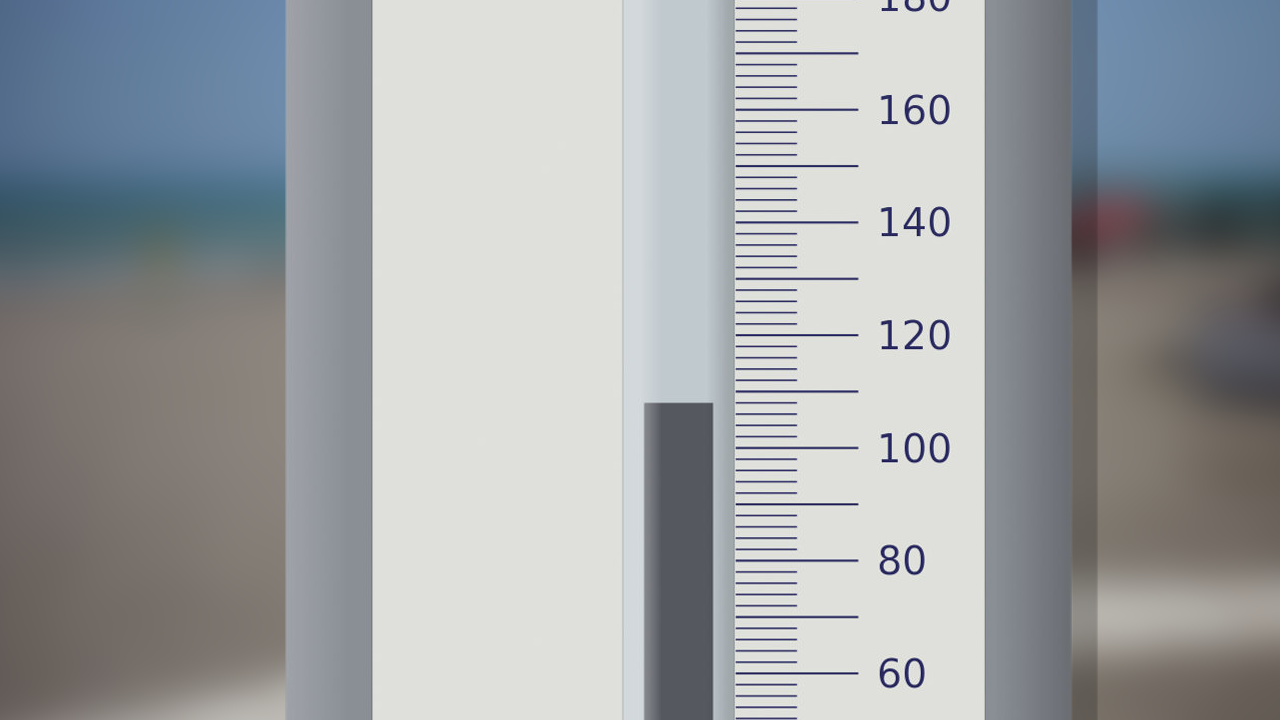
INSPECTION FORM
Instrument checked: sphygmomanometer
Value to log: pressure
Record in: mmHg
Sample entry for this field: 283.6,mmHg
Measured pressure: 108,mmHg
